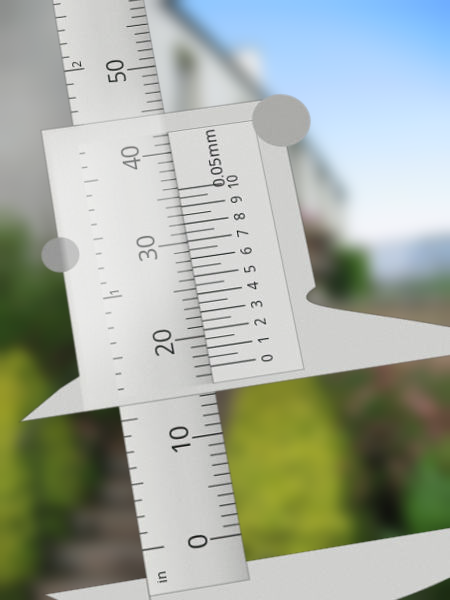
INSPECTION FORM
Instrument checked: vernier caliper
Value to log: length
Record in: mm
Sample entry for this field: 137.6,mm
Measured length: 16.8,mm
